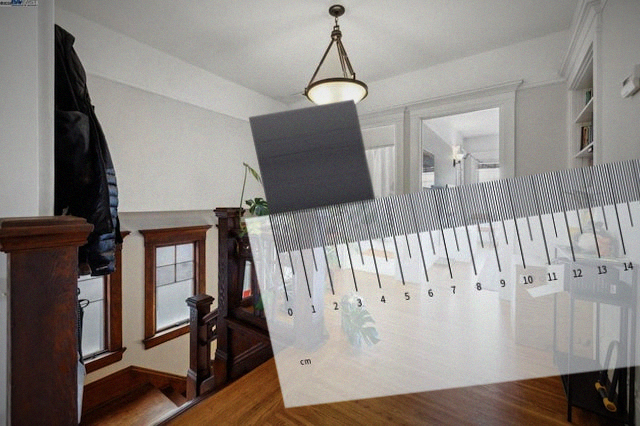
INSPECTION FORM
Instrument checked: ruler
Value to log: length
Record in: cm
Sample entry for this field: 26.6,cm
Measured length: 4.5,cm
